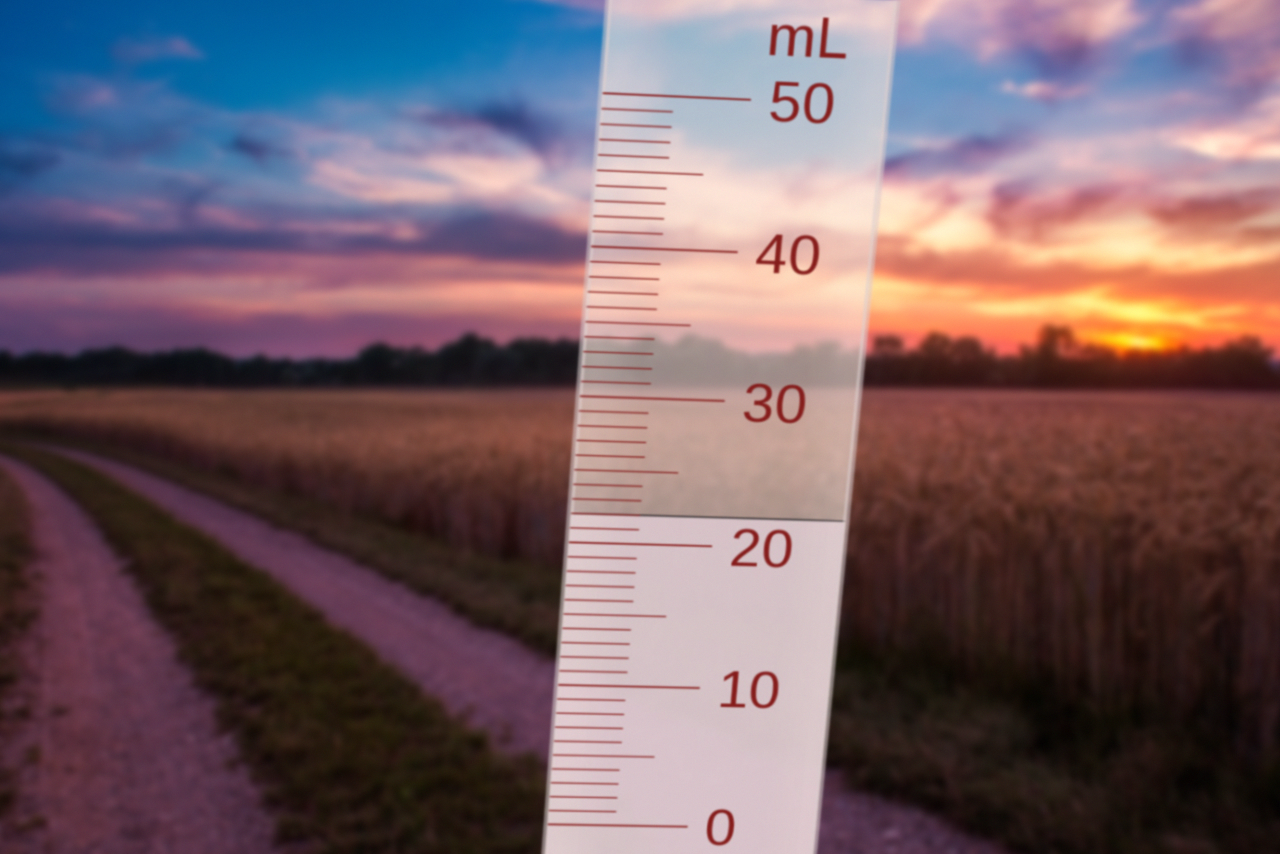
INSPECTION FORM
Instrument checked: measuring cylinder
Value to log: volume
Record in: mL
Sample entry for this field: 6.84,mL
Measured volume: 22,mL
